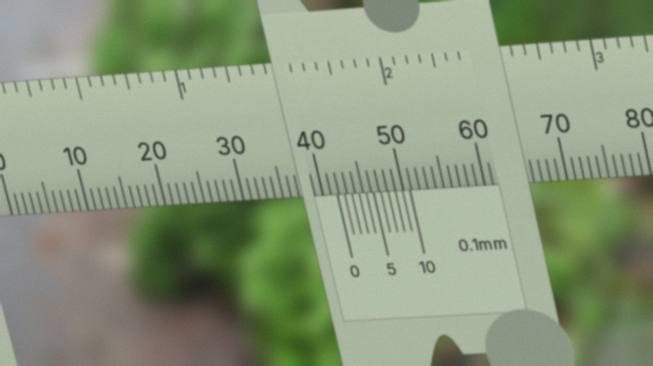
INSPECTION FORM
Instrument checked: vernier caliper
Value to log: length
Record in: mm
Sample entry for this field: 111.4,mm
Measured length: 41.8,mm
